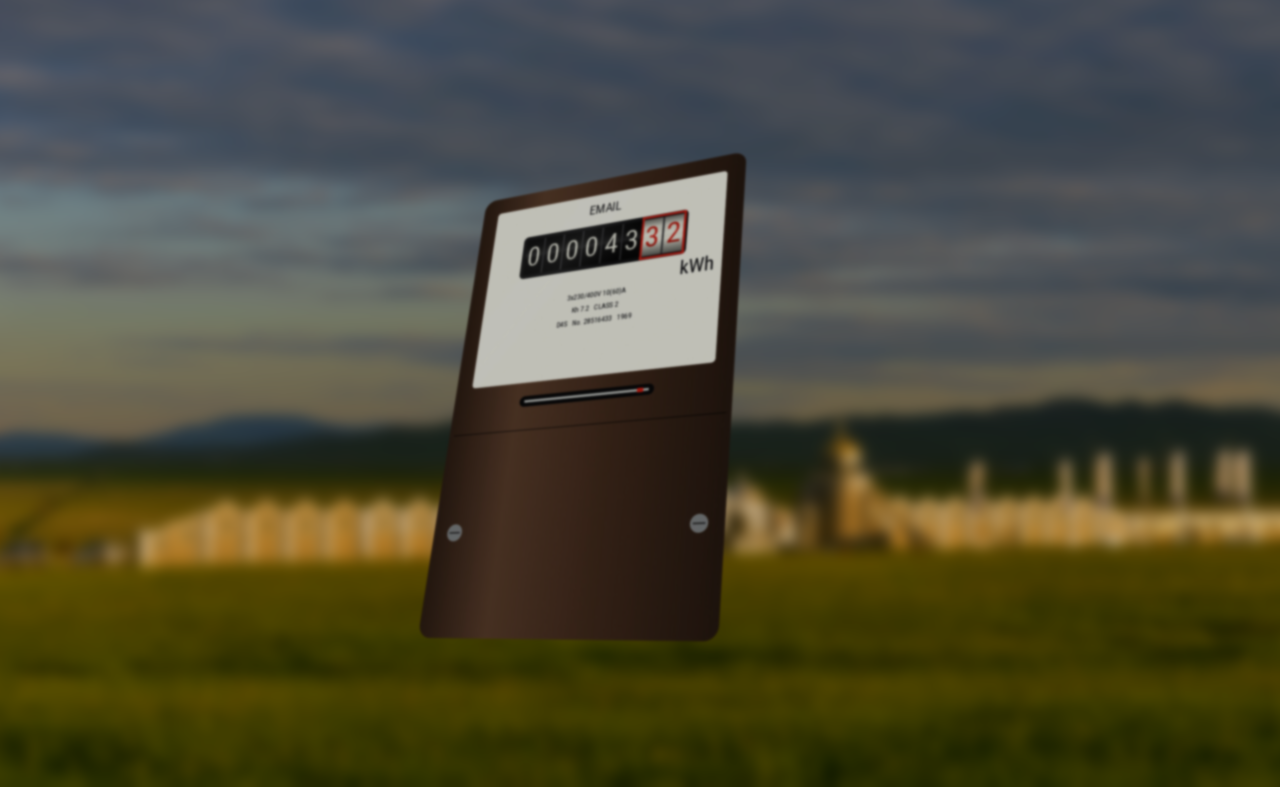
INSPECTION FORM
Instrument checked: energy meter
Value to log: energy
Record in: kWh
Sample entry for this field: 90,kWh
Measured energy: 43.32,kWh
